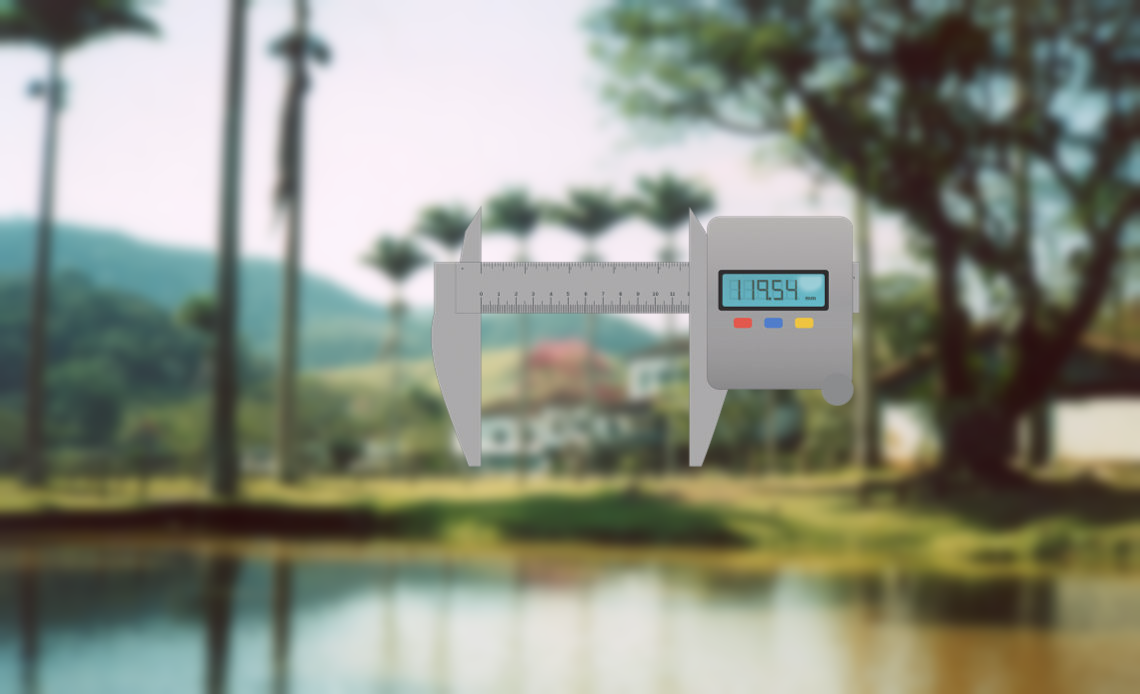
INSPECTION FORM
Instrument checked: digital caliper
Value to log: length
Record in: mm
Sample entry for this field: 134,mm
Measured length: 119.54,mm
